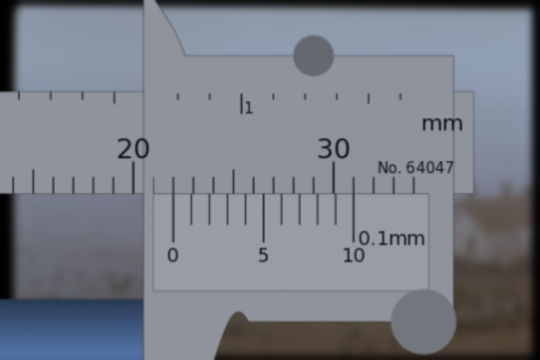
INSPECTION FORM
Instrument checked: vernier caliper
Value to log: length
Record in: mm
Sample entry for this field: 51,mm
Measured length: 22.0,mm
